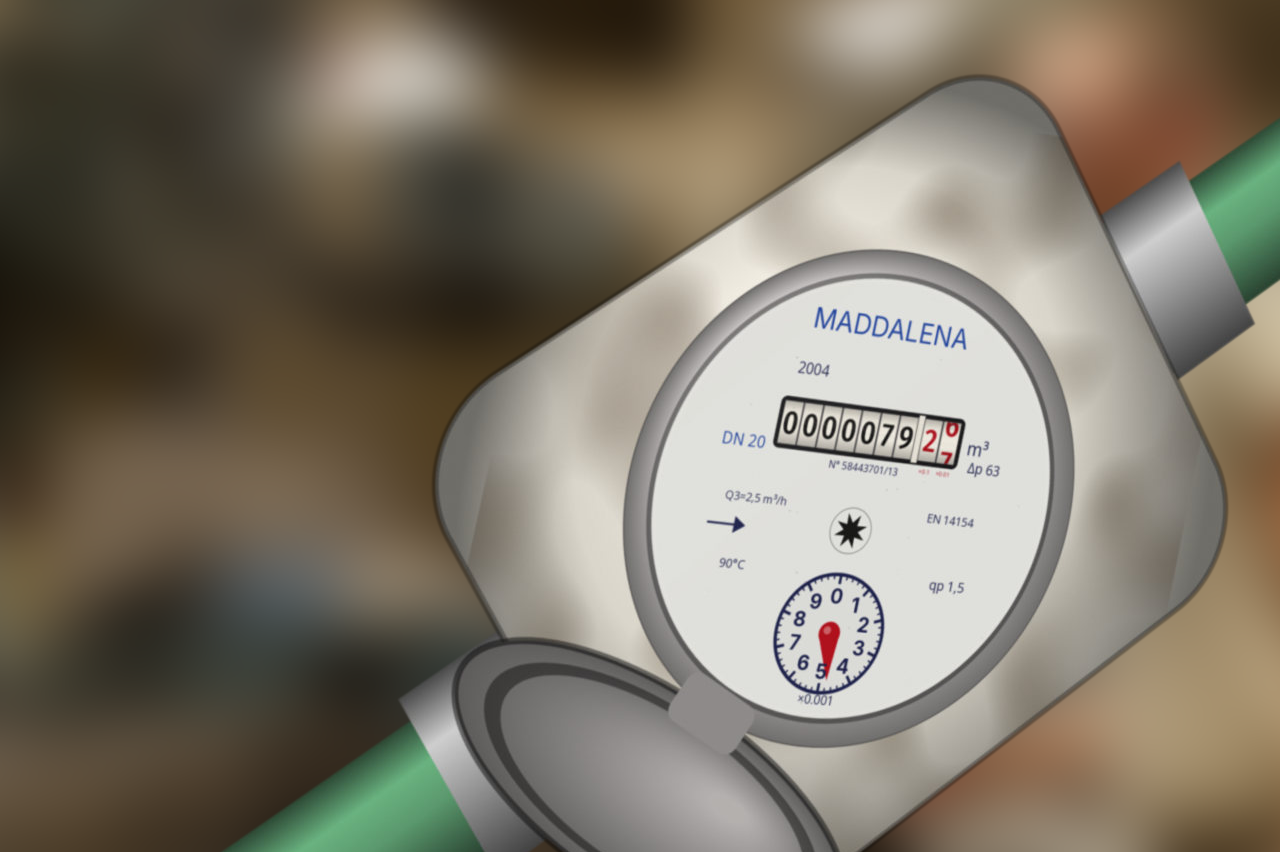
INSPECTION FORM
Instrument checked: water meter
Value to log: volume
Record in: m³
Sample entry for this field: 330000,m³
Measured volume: 79.264,m³
